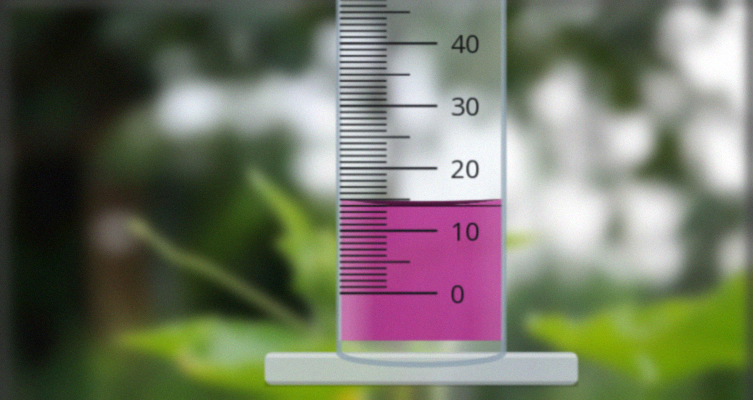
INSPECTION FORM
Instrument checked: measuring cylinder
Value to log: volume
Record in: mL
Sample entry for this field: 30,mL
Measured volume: 14,mL
